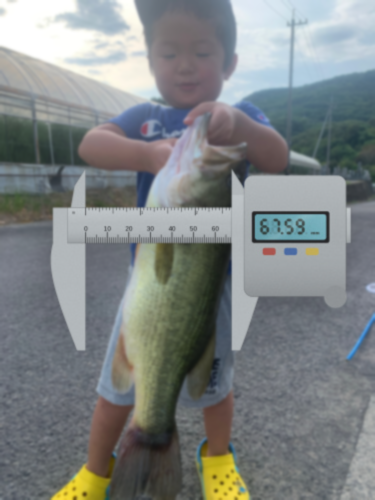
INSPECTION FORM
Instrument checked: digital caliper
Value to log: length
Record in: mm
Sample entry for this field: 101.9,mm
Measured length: 67.59,mm
